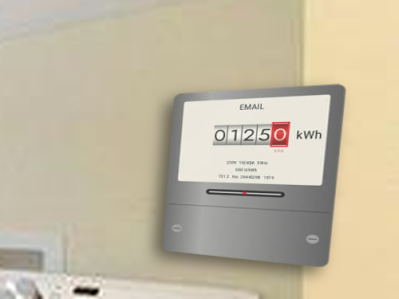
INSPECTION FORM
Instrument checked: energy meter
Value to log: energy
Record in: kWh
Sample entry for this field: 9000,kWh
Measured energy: 125.0,kWh
